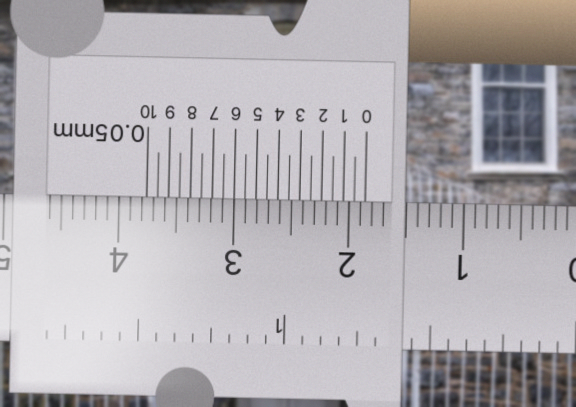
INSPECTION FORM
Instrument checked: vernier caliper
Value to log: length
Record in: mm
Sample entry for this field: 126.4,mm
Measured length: 18.6,mm
